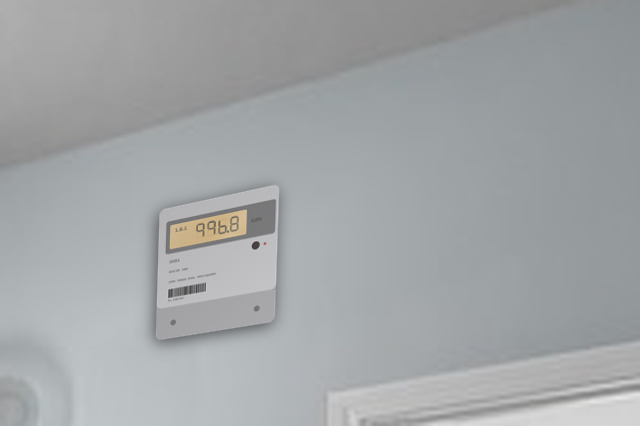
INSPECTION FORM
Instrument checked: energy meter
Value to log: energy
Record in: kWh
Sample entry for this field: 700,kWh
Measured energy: 996.8,kWh
